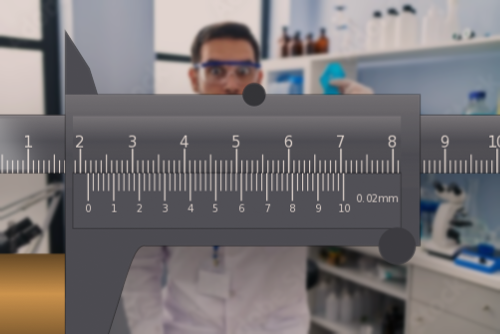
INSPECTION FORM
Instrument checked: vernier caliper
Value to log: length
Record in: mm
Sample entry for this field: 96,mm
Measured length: 21.5,mm
